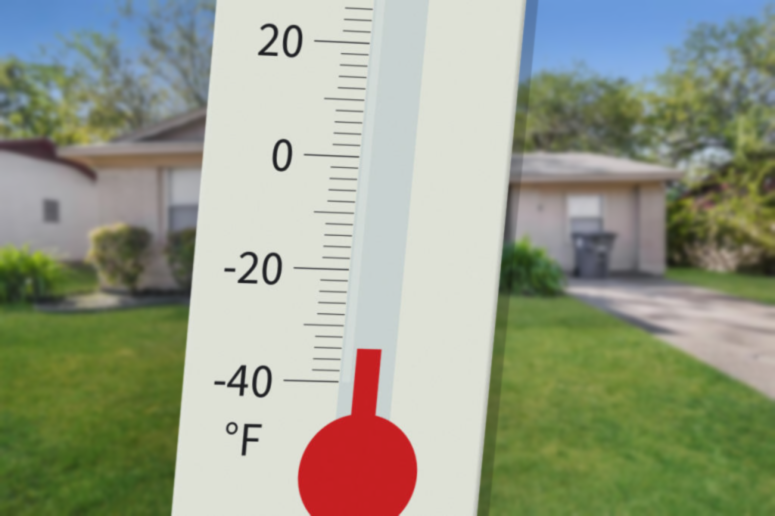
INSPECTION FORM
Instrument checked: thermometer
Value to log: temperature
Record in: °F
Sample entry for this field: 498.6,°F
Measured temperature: -34,°F
